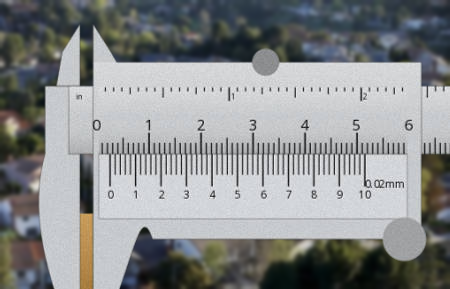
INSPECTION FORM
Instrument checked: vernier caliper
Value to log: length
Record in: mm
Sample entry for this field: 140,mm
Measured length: 2.5,mm
